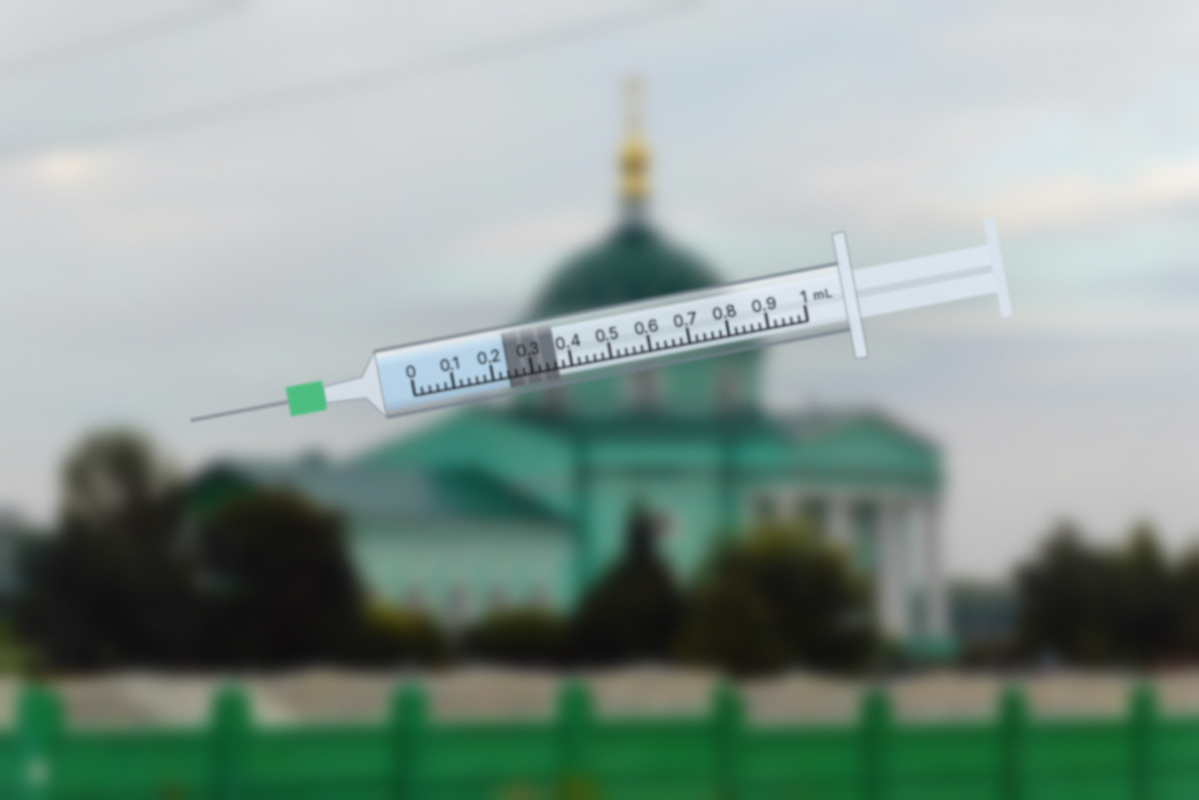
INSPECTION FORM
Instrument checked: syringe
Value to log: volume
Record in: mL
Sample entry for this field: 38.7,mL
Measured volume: 0.24,mL
